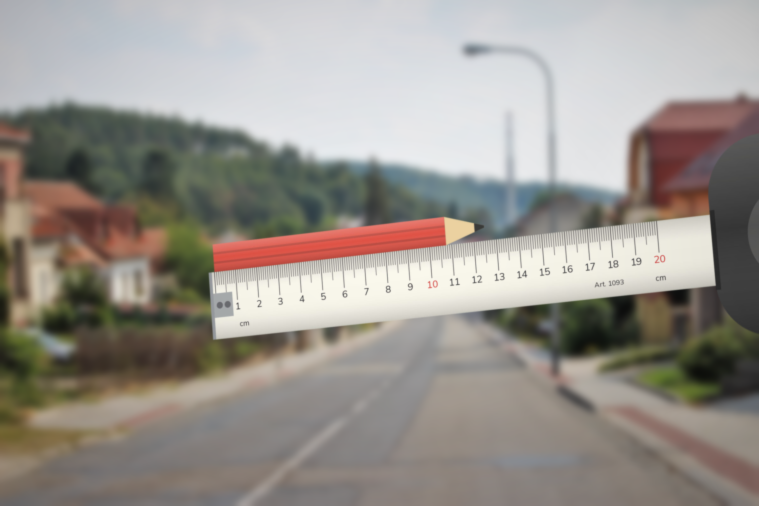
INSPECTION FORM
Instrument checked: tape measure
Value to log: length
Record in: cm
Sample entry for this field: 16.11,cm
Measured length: 12.5,cm
